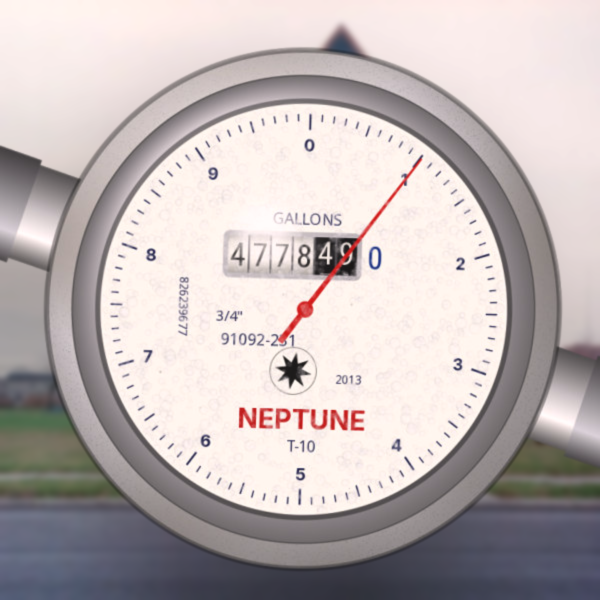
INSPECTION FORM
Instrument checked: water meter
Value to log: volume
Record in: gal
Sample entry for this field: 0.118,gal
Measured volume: 4778491.0,gal
